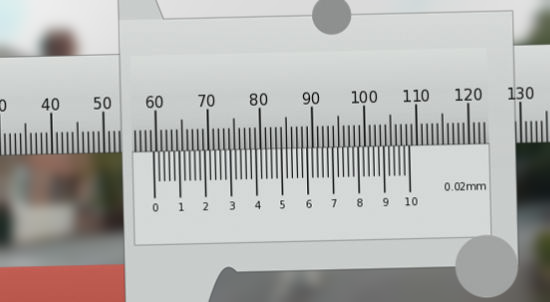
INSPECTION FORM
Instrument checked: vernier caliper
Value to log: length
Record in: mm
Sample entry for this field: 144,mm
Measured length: 59.5,mm
